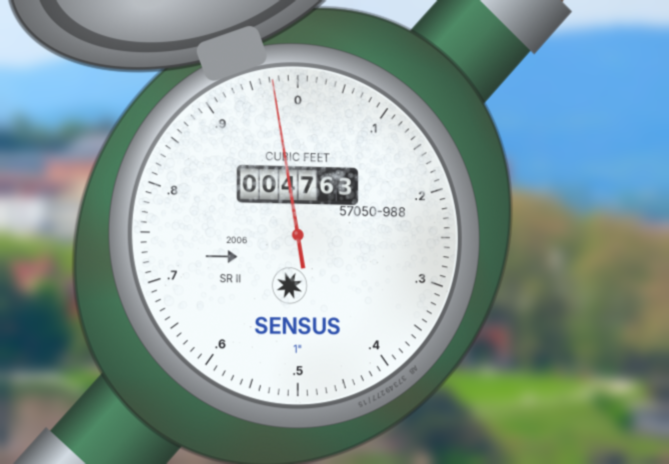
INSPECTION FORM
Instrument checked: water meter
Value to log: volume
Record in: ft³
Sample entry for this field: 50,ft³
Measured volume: 4762.97,ft³
